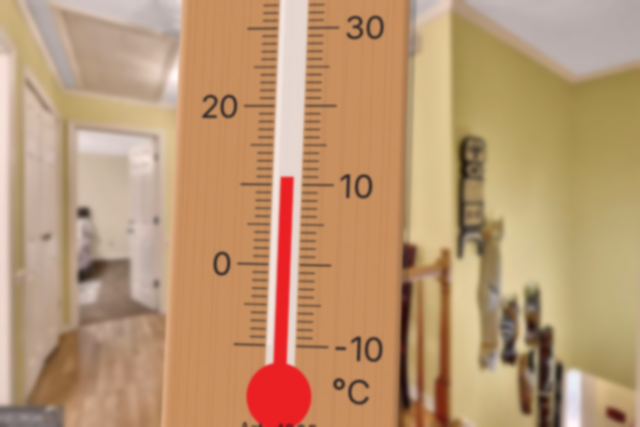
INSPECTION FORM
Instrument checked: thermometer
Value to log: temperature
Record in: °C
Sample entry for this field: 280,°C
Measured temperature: 11,°C
